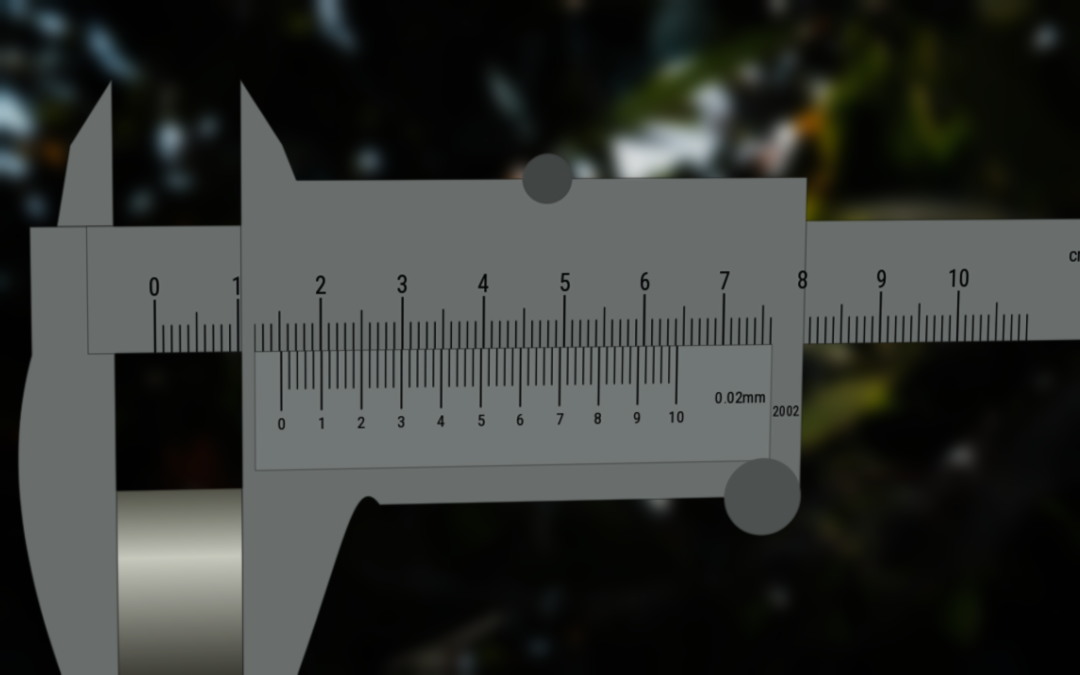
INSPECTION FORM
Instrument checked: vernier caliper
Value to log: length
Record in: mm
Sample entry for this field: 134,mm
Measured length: 15.2,mm
